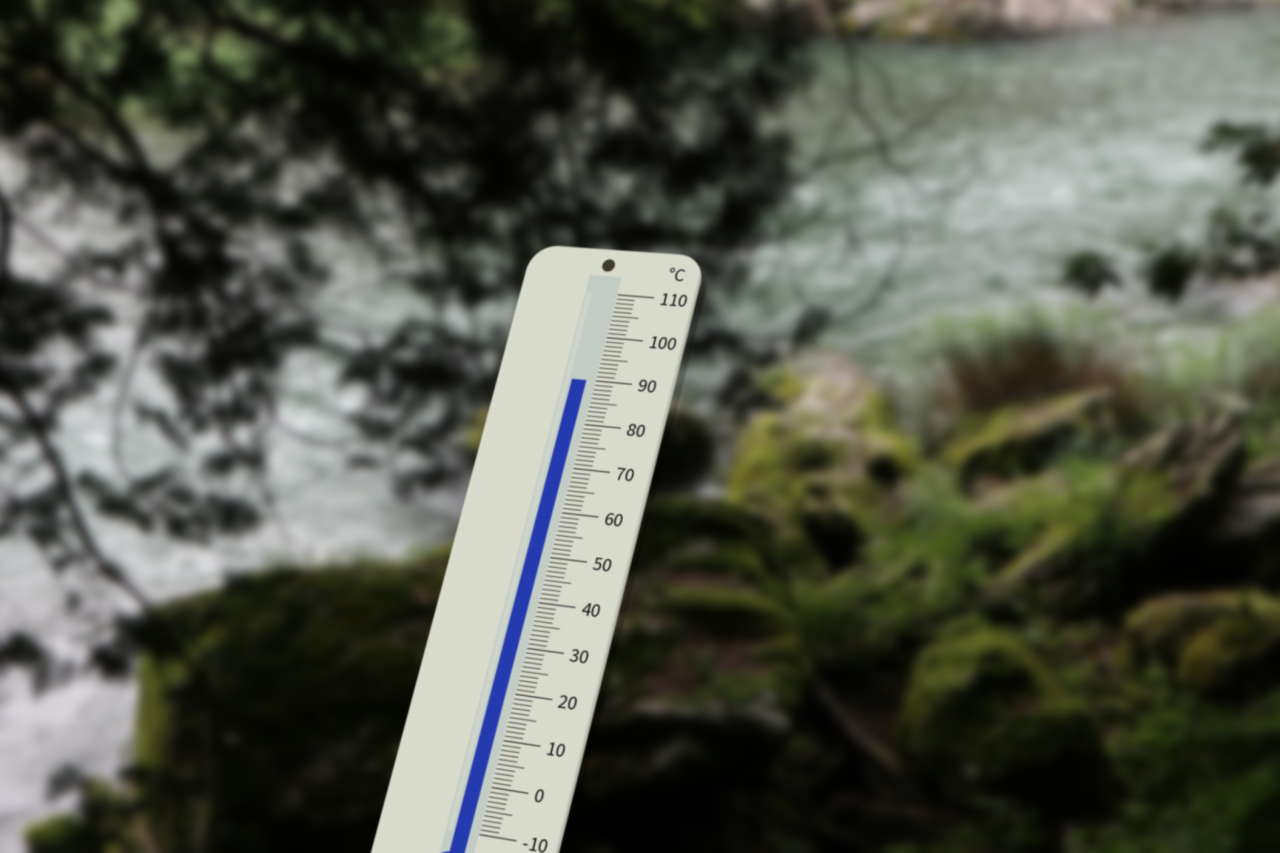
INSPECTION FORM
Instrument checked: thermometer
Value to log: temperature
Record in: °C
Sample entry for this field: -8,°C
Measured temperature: 90,°C
